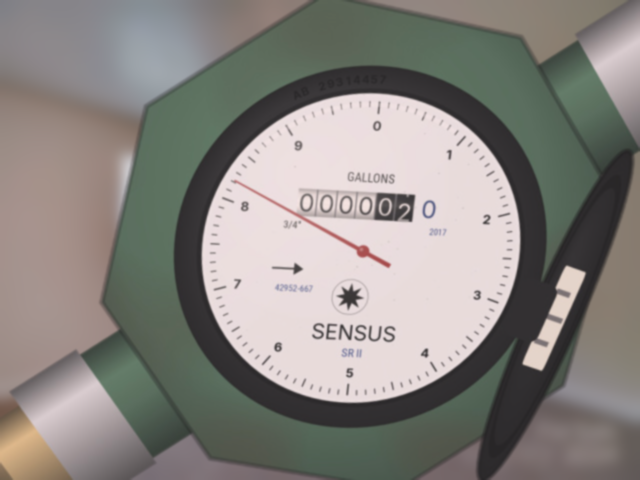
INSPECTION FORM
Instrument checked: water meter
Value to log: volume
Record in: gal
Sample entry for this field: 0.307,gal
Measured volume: 18.2,gal
